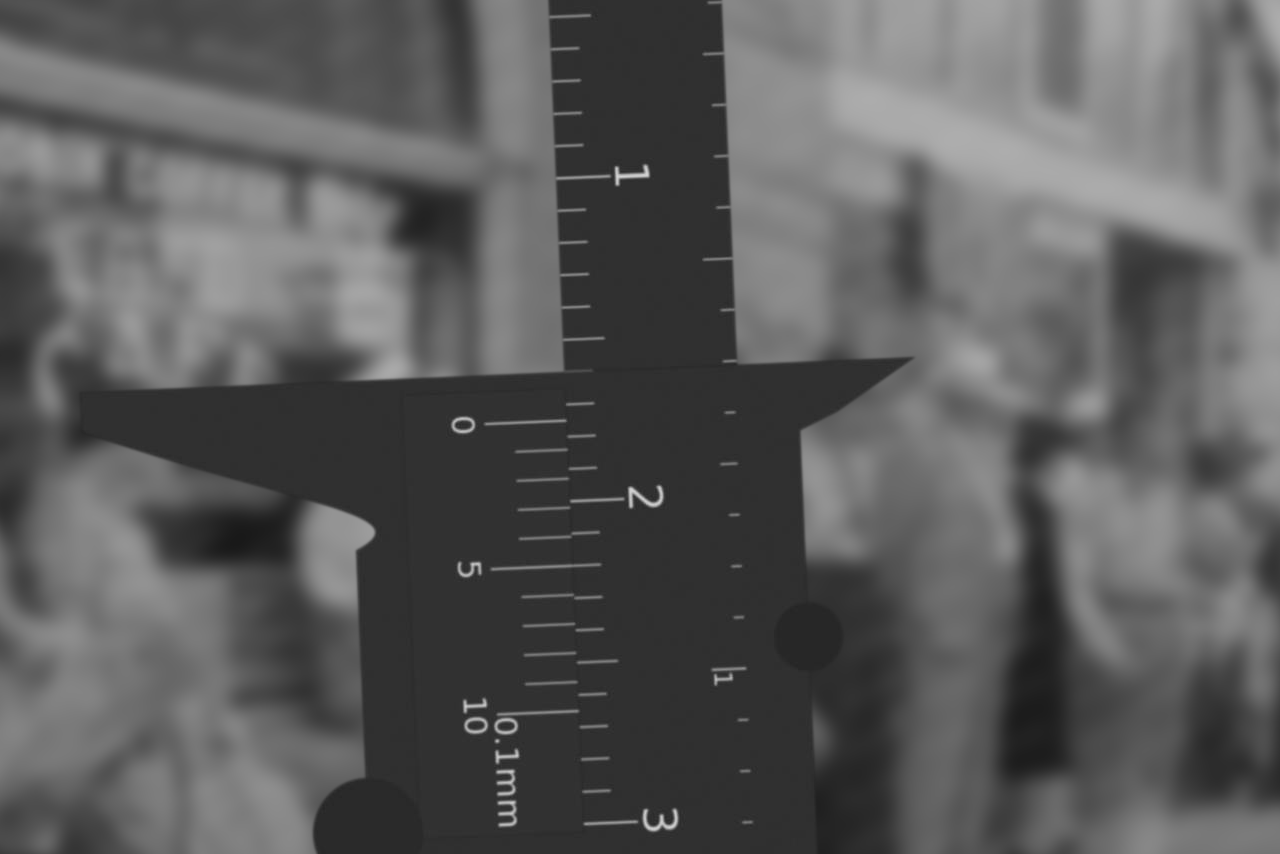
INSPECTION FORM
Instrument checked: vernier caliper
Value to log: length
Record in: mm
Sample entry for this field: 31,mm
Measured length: 17.5,mm
